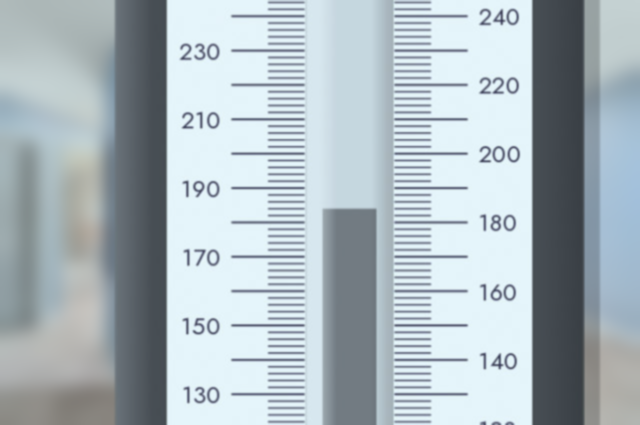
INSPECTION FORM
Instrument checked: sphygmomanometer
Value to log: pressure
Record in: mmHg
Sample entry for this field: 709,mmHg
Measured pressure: 184,mmHg
